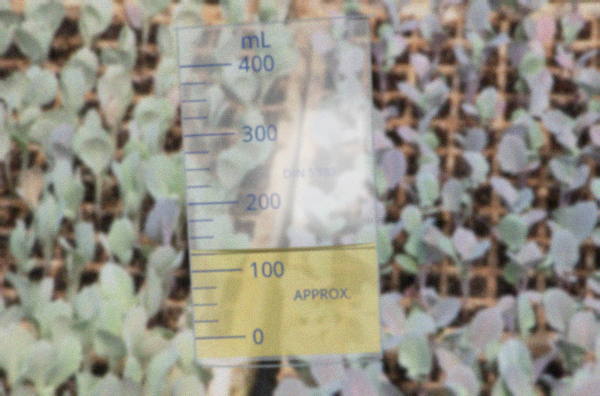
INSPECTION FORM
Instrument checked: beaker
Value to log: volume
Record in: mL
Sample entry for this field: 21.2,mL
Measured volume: 125,mL
